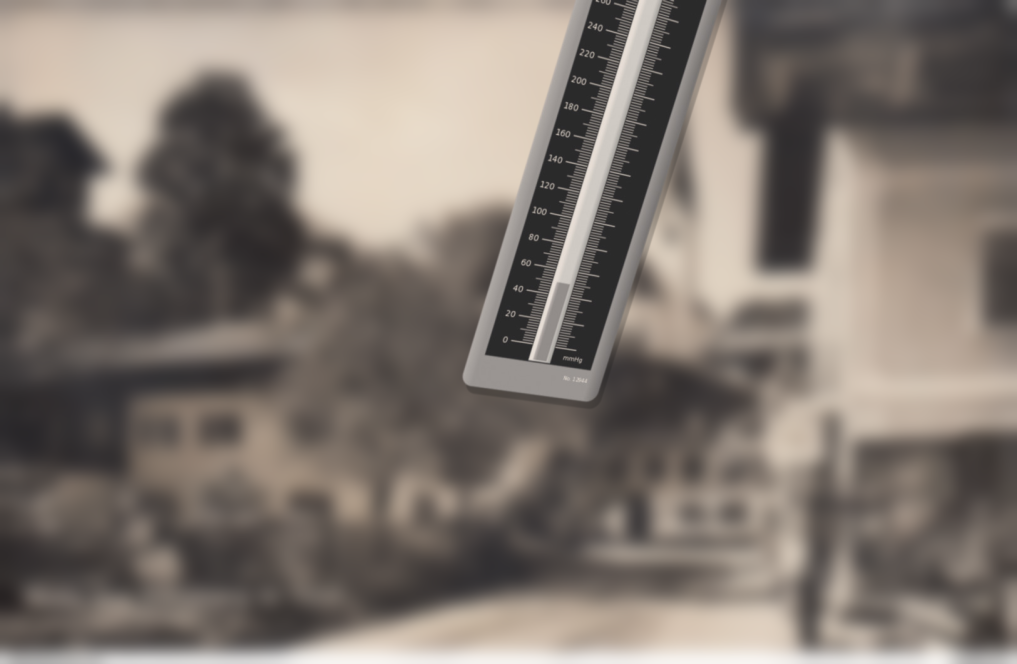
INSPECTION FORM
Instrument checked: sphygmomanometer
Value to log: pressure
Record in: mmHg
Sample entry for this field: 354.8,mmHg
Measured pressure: 50,mmHg
